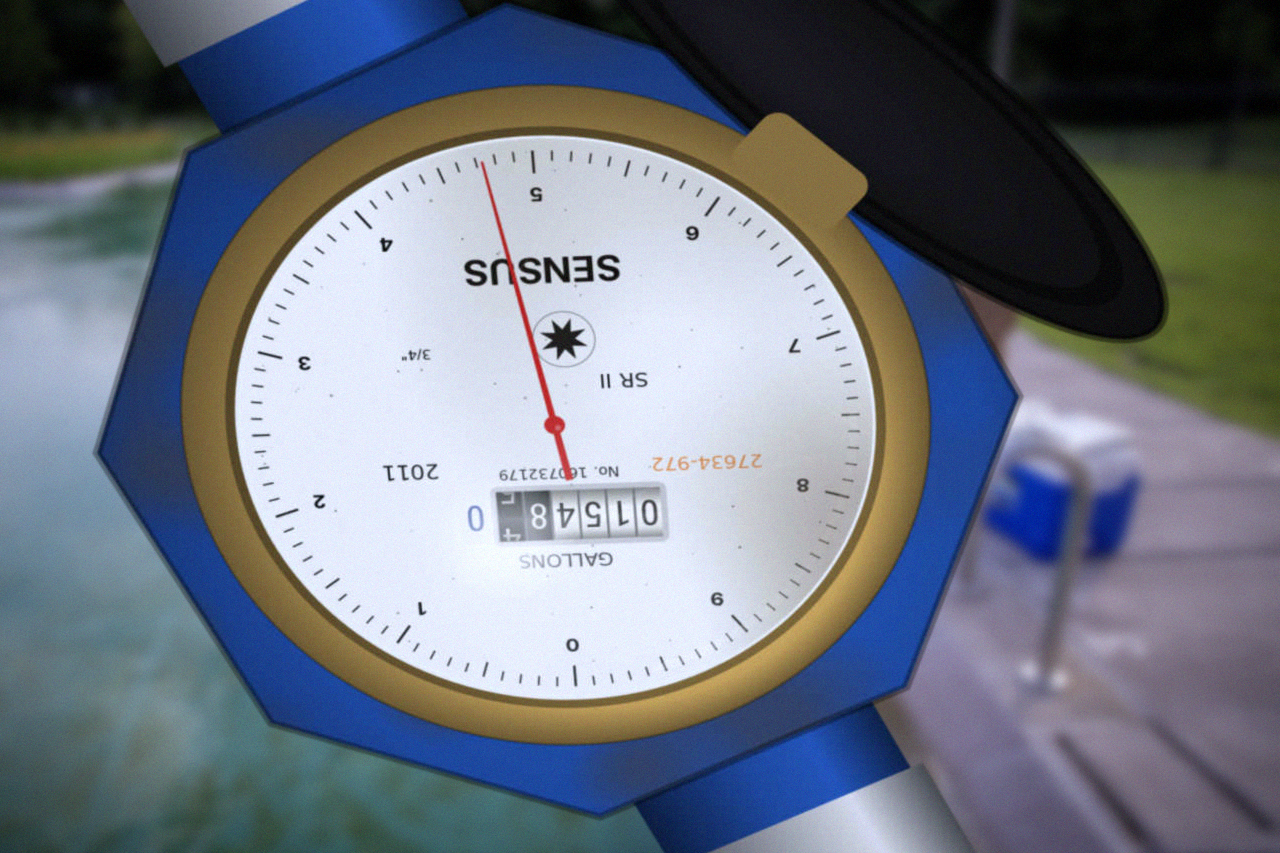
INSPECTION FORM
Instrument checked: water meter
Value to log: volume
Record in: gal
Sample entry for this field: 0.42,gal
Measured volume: 154844.7,gal
